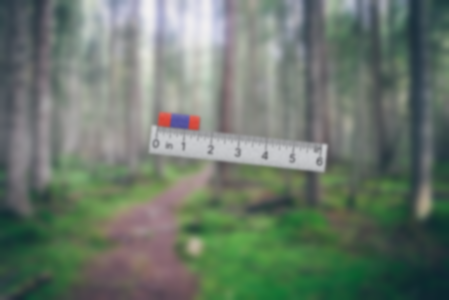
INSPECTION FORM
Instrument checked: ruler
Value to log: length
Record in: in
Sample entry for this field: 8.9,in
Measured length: 1.5,in
